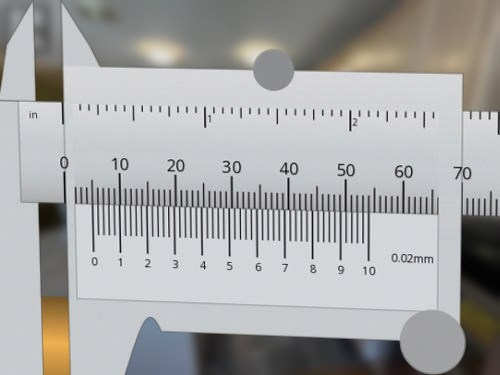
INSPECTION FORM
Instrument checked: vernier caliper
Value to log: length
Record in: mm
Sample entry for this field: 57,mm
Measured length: 5.0,mm
